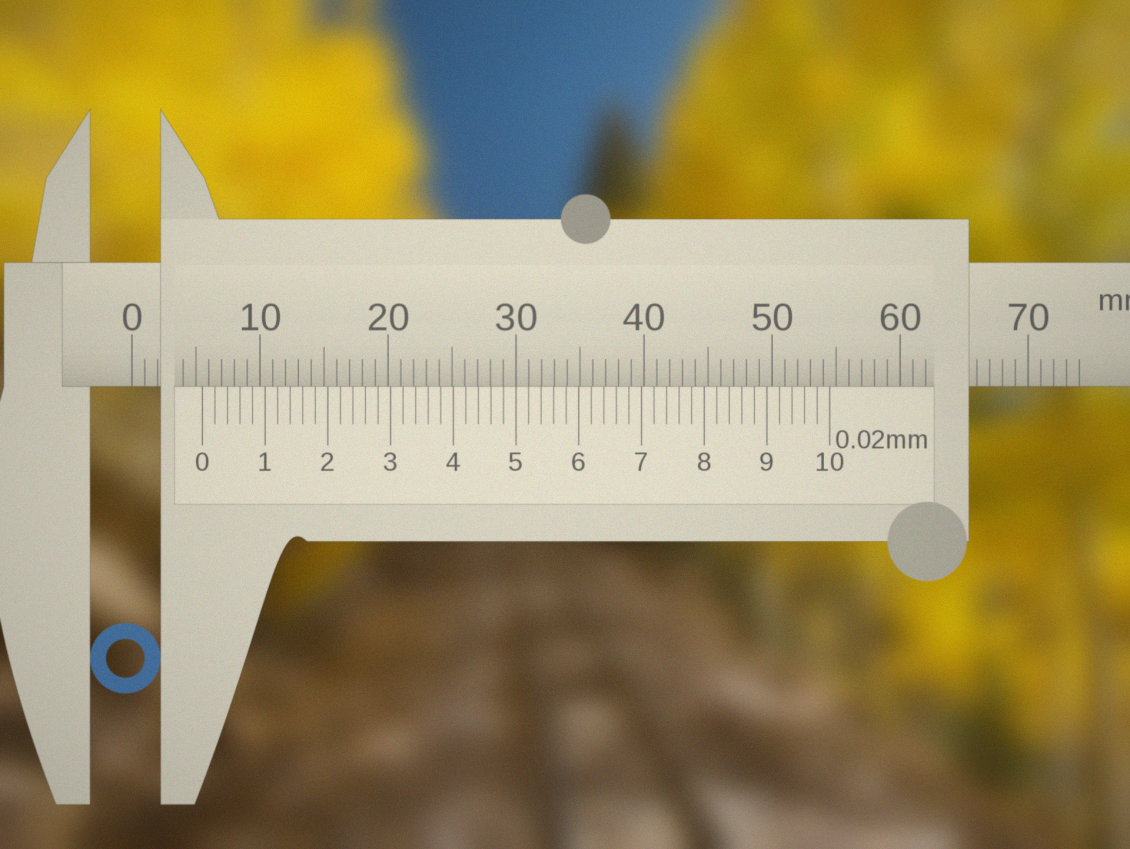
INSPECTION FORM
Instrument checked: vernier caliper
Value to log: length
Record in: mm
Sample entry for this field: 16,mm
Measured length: 5.5,mm
